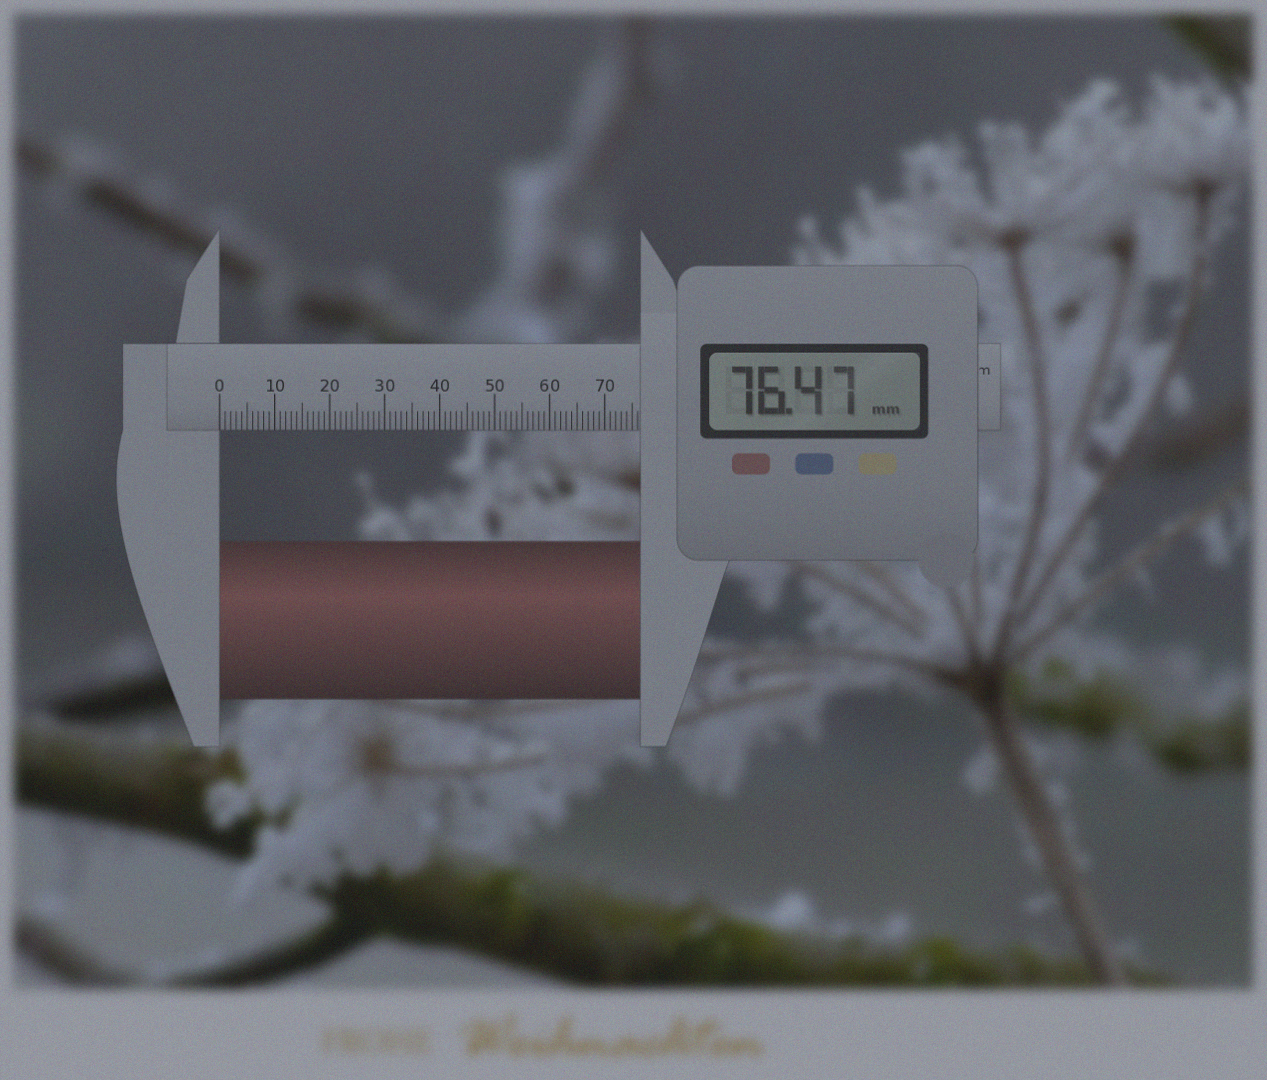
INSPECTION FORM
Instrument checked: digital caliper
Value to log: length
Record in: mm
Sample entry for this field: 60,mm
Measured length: 76.47,mm
